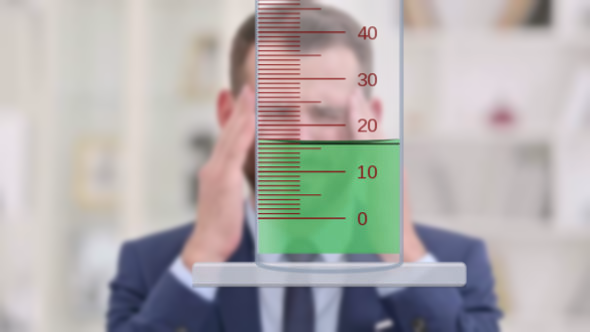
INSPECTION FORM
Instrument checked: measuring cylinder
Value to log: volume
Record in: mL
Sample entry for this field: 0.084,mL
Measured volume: 16,mL
